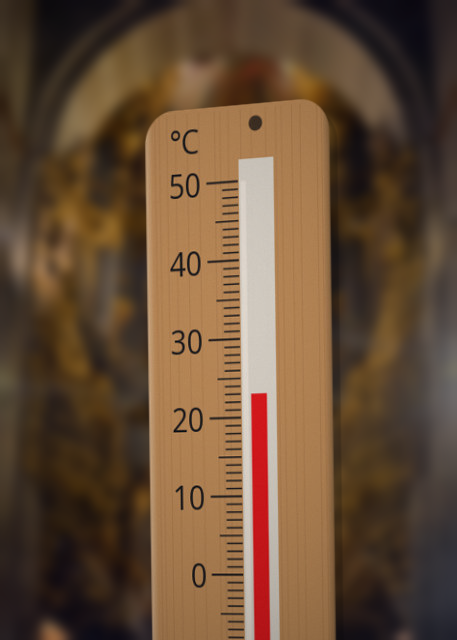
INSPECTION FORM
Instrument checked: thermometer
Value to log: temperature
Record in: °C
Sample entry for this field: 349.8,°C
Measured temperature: 23,°C
